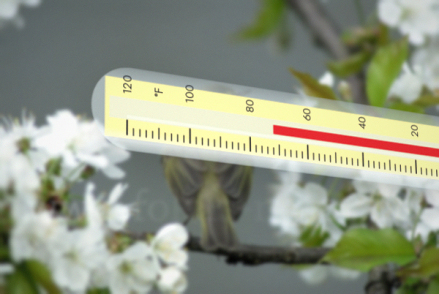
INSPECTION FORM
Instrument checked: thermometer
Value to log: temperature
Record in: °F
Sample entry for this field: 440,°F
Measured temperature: 72,°F
